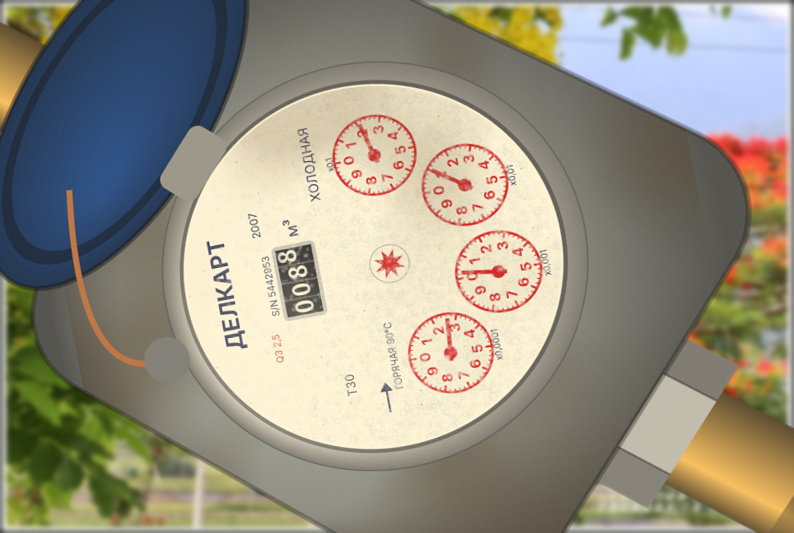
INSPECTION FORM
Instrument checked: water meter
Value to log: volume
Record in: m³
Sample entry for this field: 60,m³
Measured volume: 88.2102,m³
